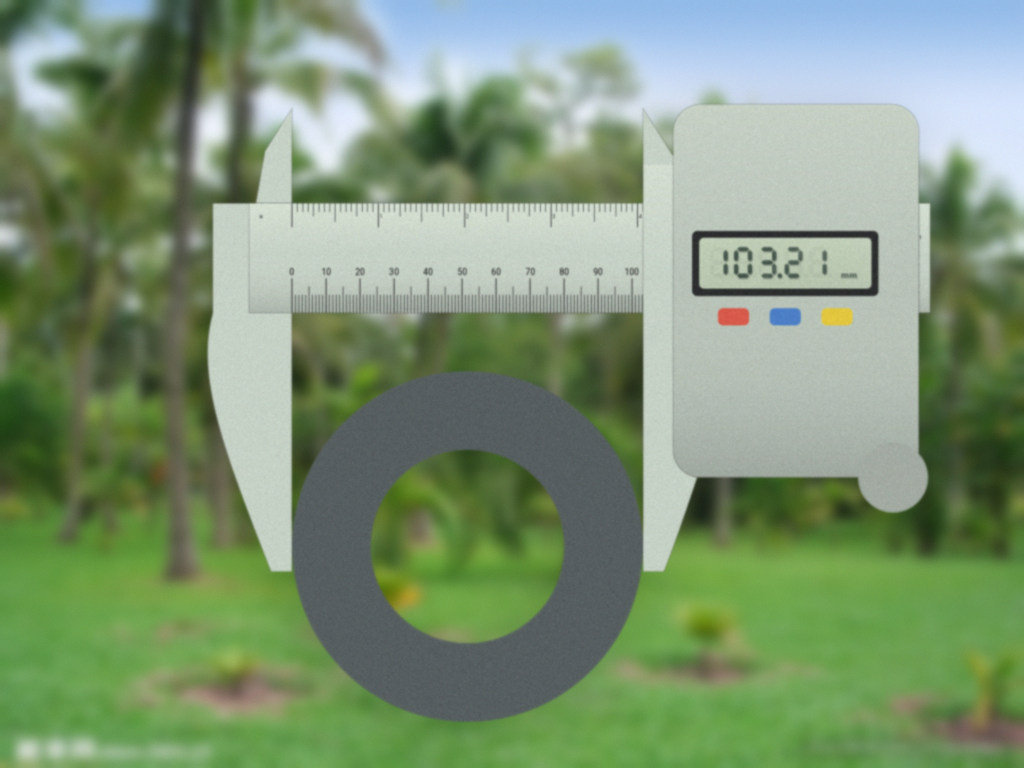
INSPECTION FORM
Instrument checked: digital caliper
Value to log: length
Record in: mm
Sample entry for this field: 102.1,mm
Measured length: 103.21,mm
